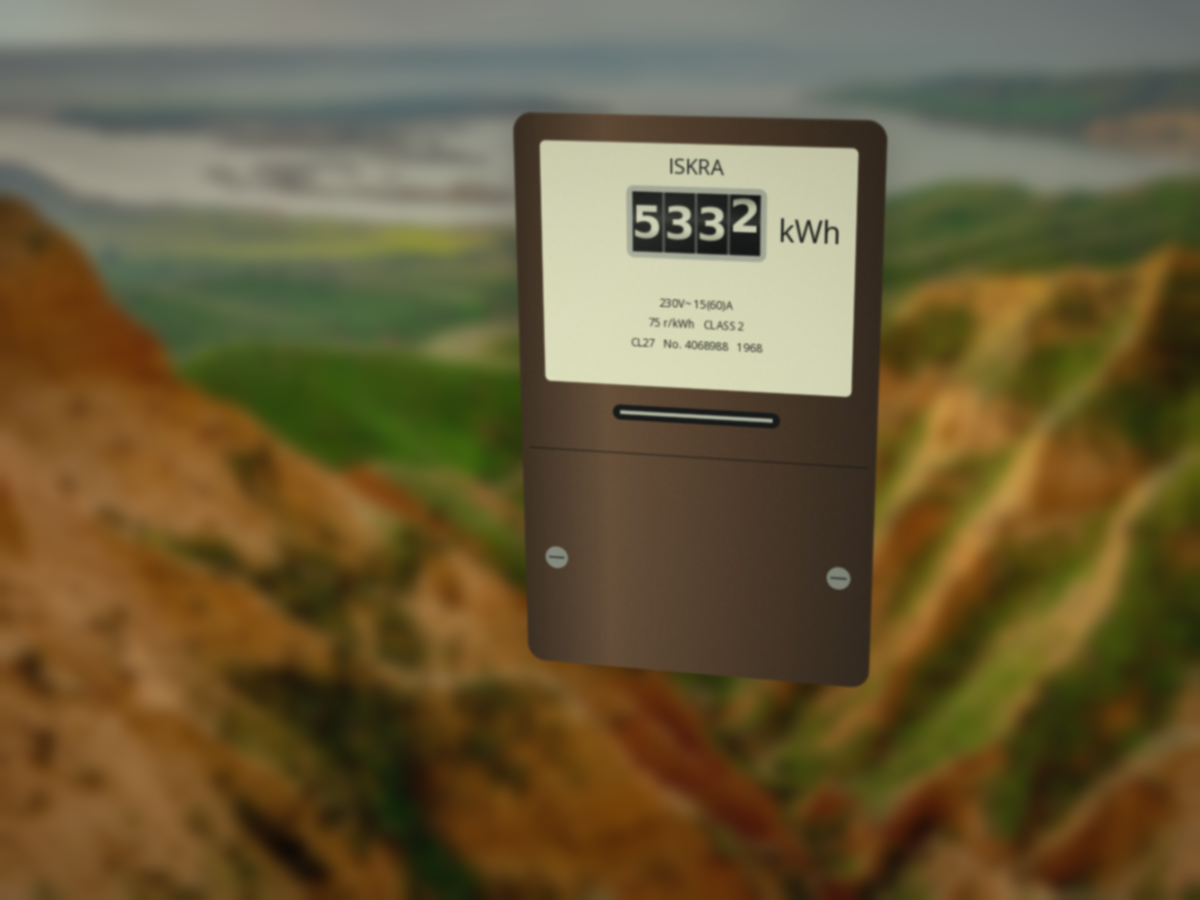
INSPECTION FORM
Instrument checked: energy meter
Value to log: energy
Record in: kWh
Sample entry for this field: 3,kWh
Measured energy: 5332,kWh
